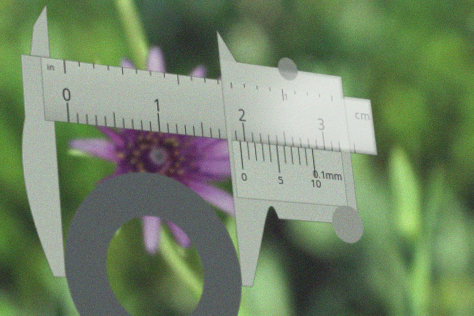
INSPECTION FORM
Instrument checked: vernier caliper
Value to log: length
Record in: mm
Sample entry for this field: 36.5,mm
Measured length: 19.4,mm
